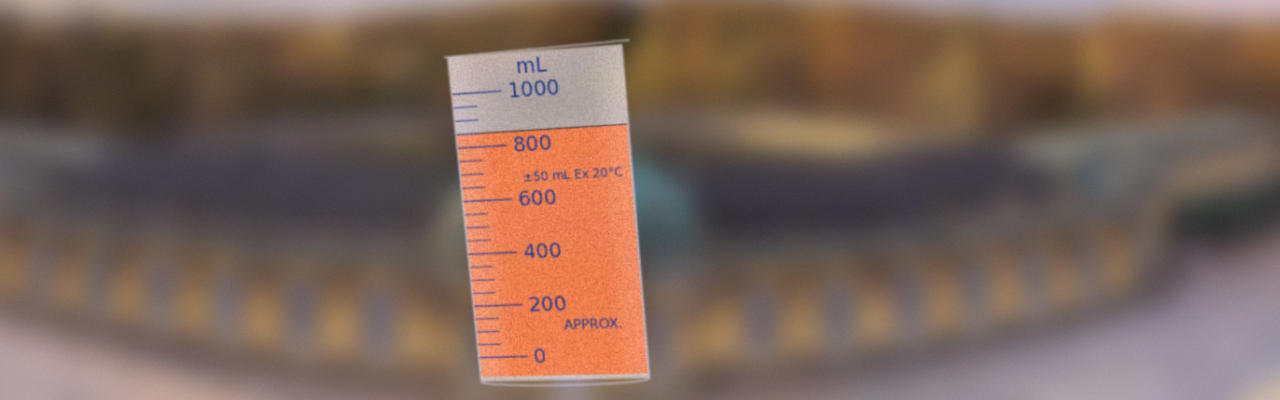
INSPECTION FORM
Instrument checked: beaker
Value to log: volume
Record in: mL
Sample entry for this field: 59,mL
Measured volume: 850,mL
